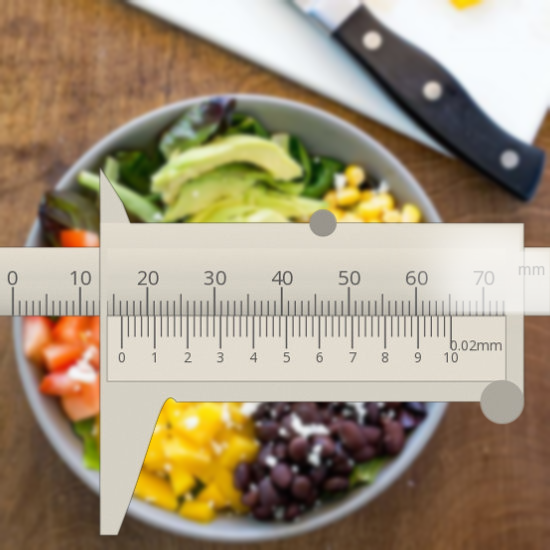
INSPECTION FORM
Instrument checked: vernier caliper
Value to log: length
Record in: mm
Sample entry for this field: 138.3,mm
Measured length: 16.2,mm
